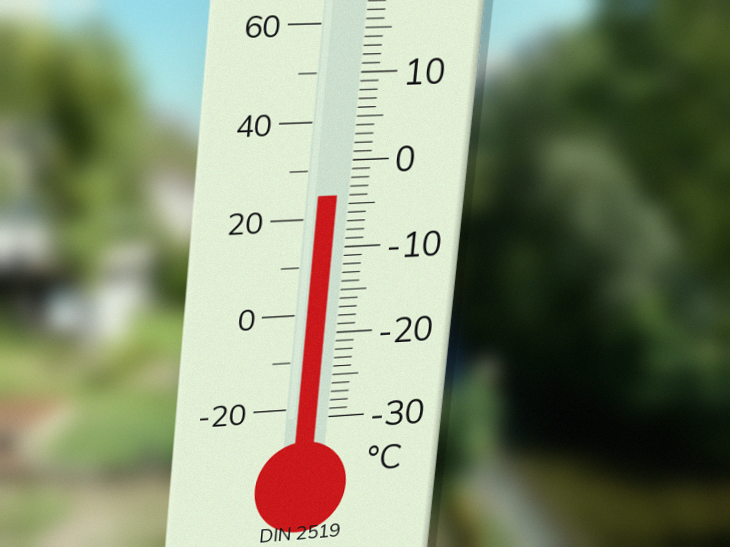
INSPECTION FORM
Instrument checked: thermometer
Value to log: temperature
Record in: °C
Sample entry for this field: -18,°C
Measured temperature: -4,°C
